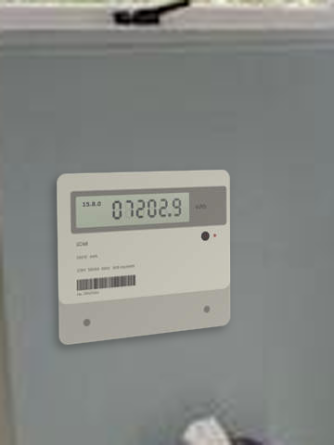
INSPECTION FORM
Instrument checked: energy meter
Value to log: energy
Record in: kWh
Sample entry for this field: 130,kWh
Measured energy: 7202.9,kWh
